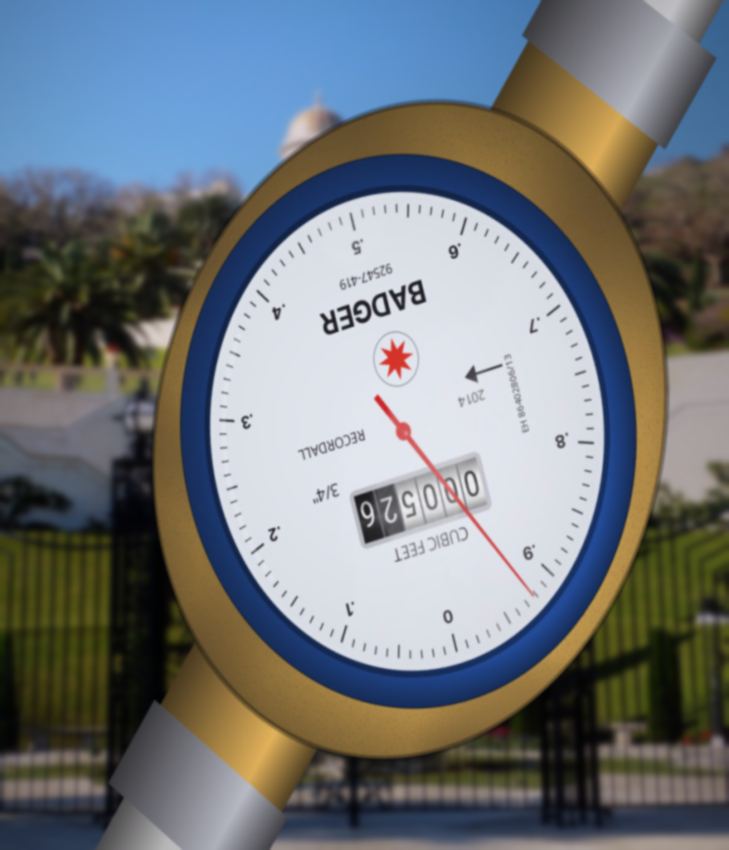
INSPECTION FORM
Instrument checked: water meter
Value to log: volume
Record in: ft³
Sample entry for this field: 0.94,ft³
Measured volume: 525.92,ft³
